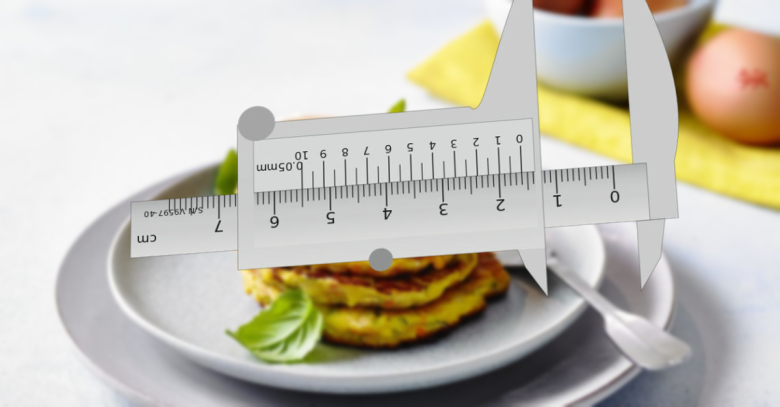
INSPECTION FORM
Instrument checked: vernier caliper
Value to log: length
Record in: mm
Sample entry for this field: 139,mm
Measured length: 16.0,mm
